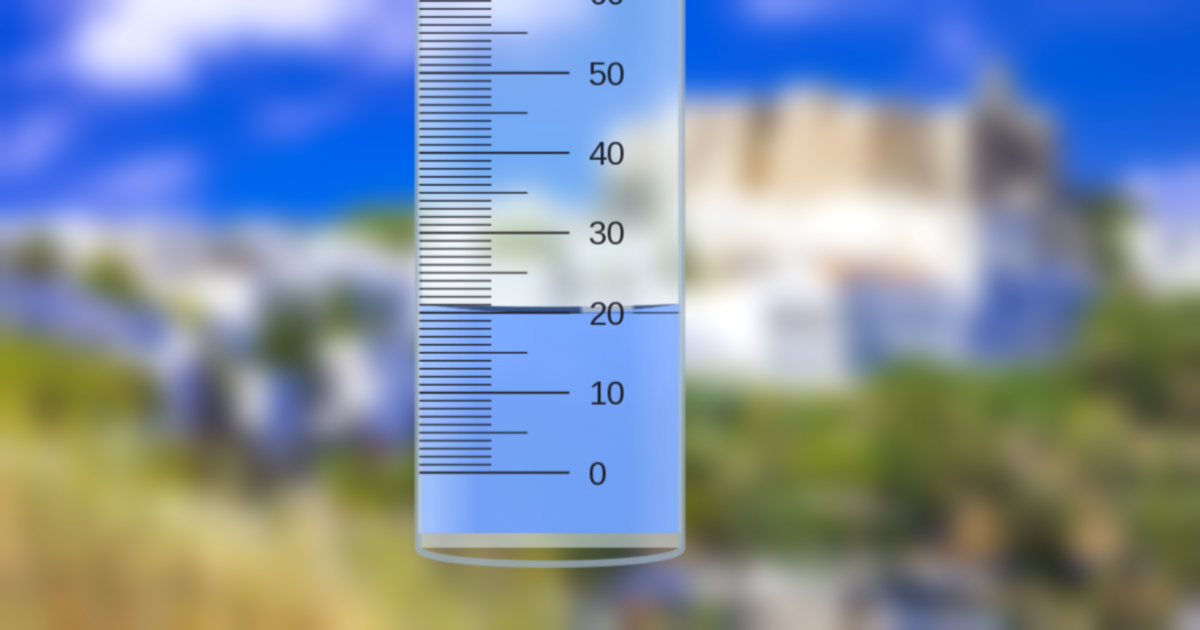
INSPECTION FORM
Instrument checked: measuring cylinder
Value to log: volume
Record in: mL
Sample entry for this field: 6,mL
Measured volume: 20,mL
